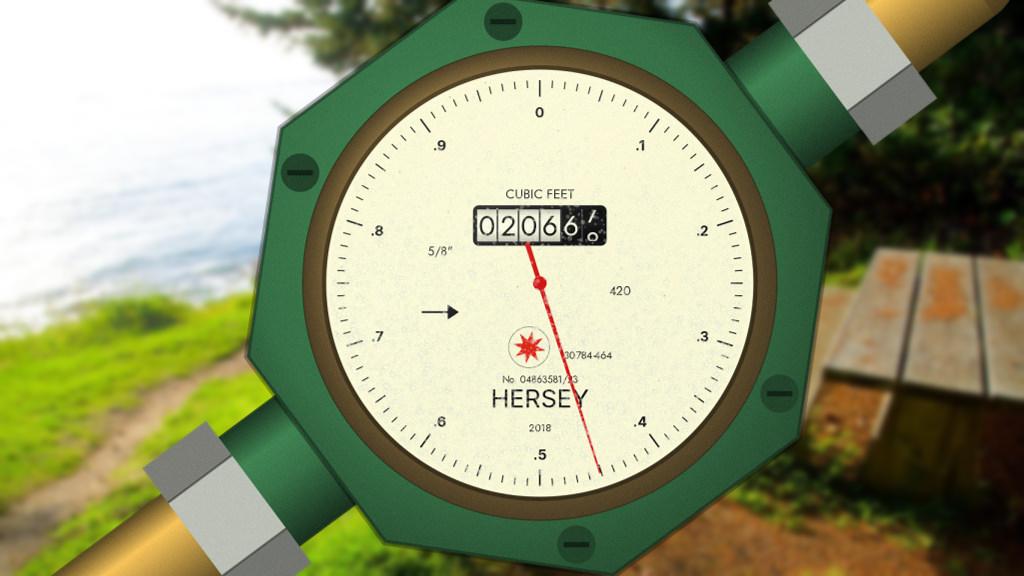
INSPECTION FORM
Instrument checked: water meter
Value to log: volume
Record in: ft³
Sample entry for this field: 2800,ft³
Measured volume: 20667.45,ft³
